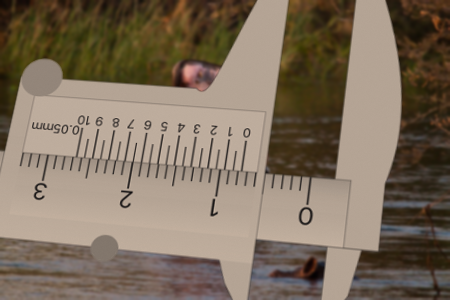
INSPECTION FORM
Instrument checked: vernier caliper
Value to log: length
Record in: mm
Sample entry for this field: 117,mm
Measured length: 7.6,mm
